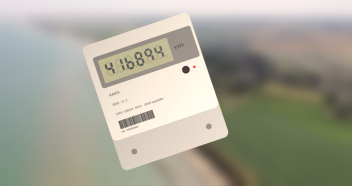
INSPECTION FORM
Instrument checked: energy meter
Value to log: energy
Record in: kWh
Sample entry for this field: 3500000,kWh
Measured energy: 416894,kWh
